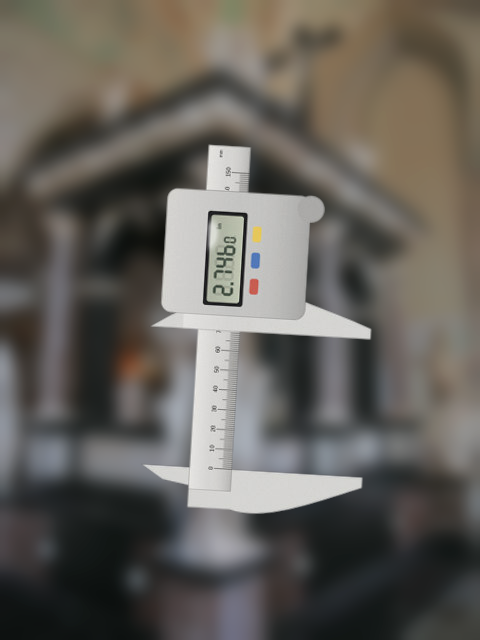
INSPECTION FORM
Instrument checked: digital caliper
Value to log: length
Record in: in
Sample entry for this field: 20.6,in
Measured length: 2.7460,in
